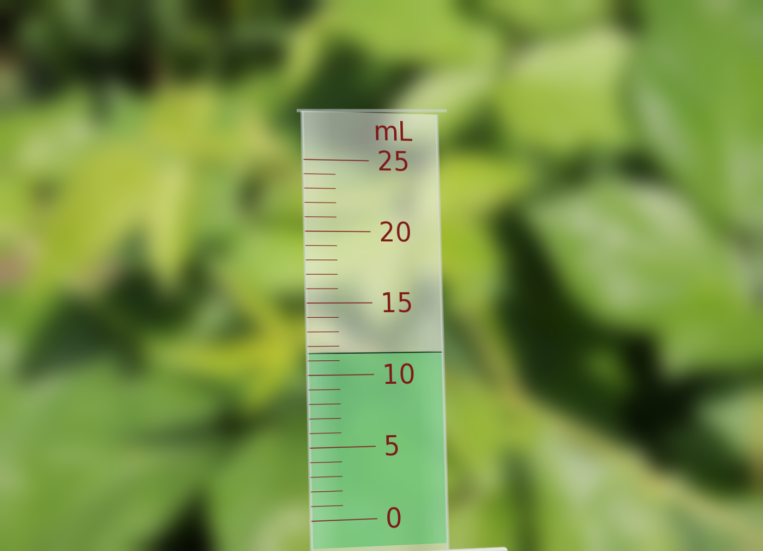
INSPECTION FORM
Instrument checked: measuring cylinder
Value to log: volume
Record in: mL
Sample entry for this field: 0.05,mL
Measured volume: 11.5,mL
